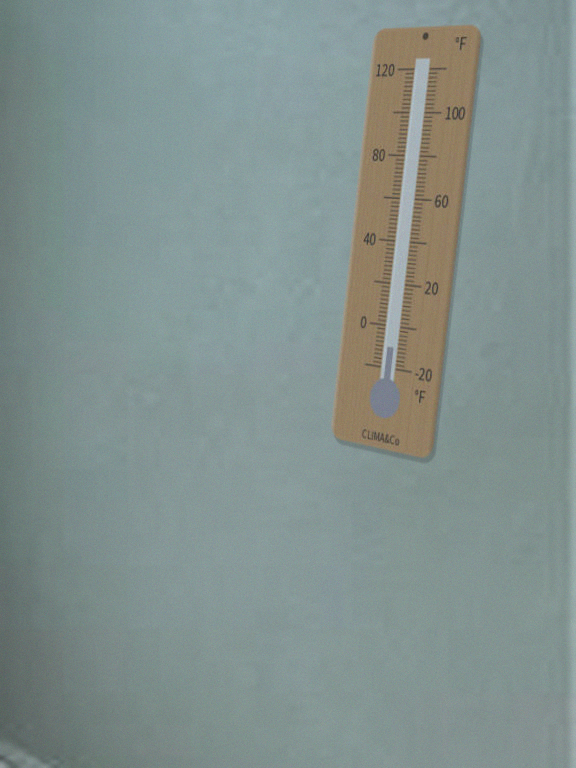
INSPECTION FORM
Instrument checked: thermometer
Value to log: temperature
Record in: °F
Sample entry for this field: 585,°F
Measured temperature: -10,°F
